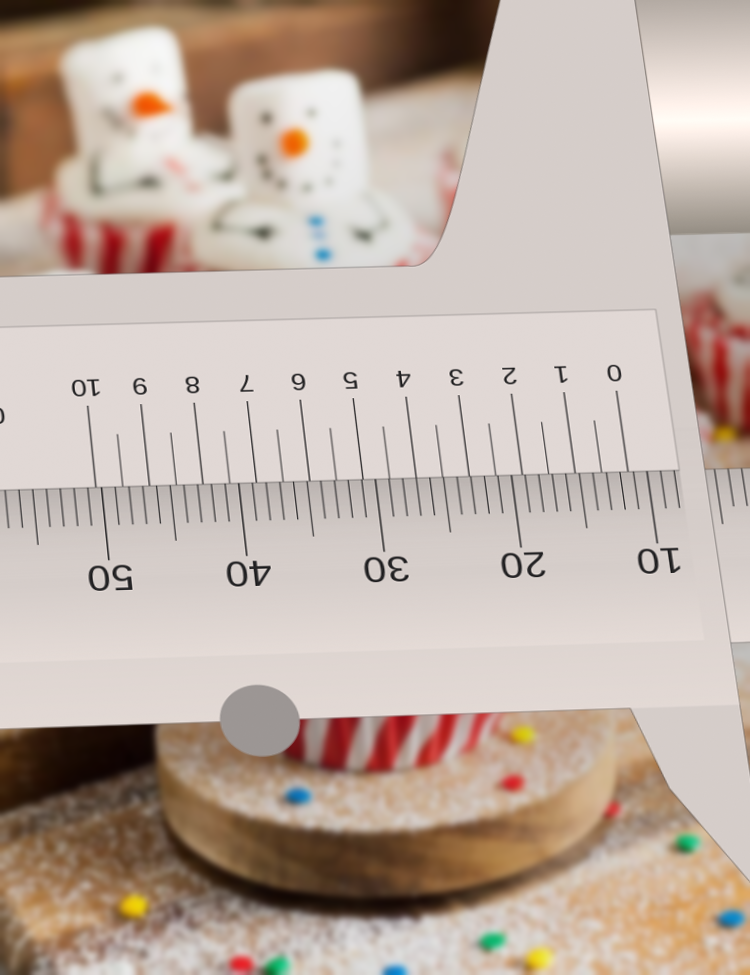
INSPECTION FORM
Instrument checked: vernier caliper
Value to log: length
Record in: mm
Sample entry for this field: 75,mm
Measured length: 11.4,mm
